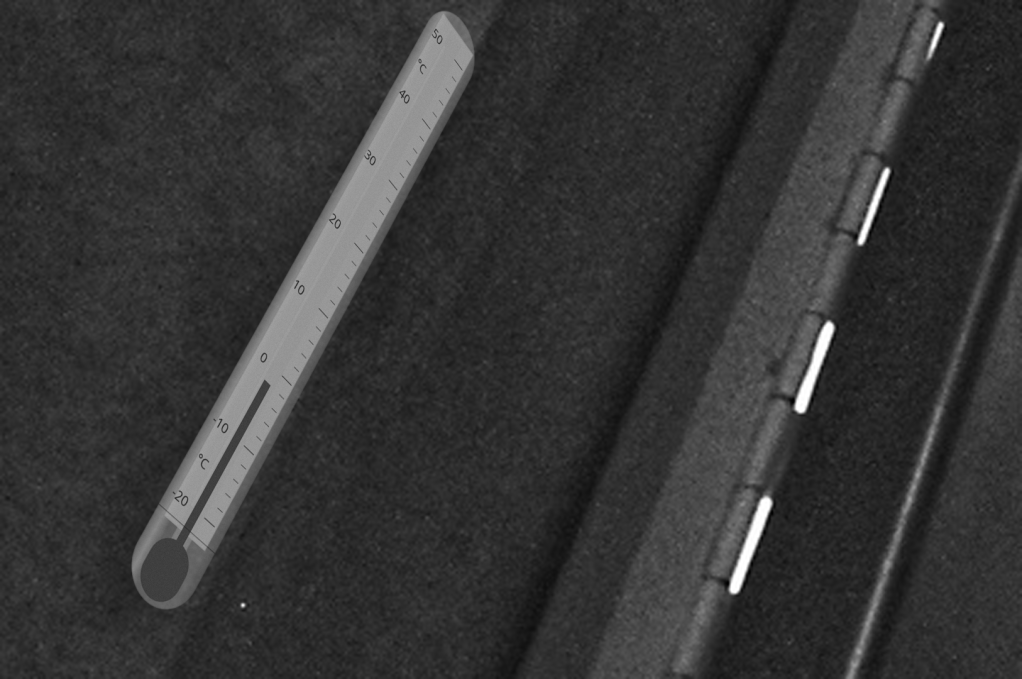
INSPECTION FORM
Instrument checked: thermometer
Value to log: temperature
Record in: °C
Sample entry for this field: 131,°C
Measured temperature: -2,°C
